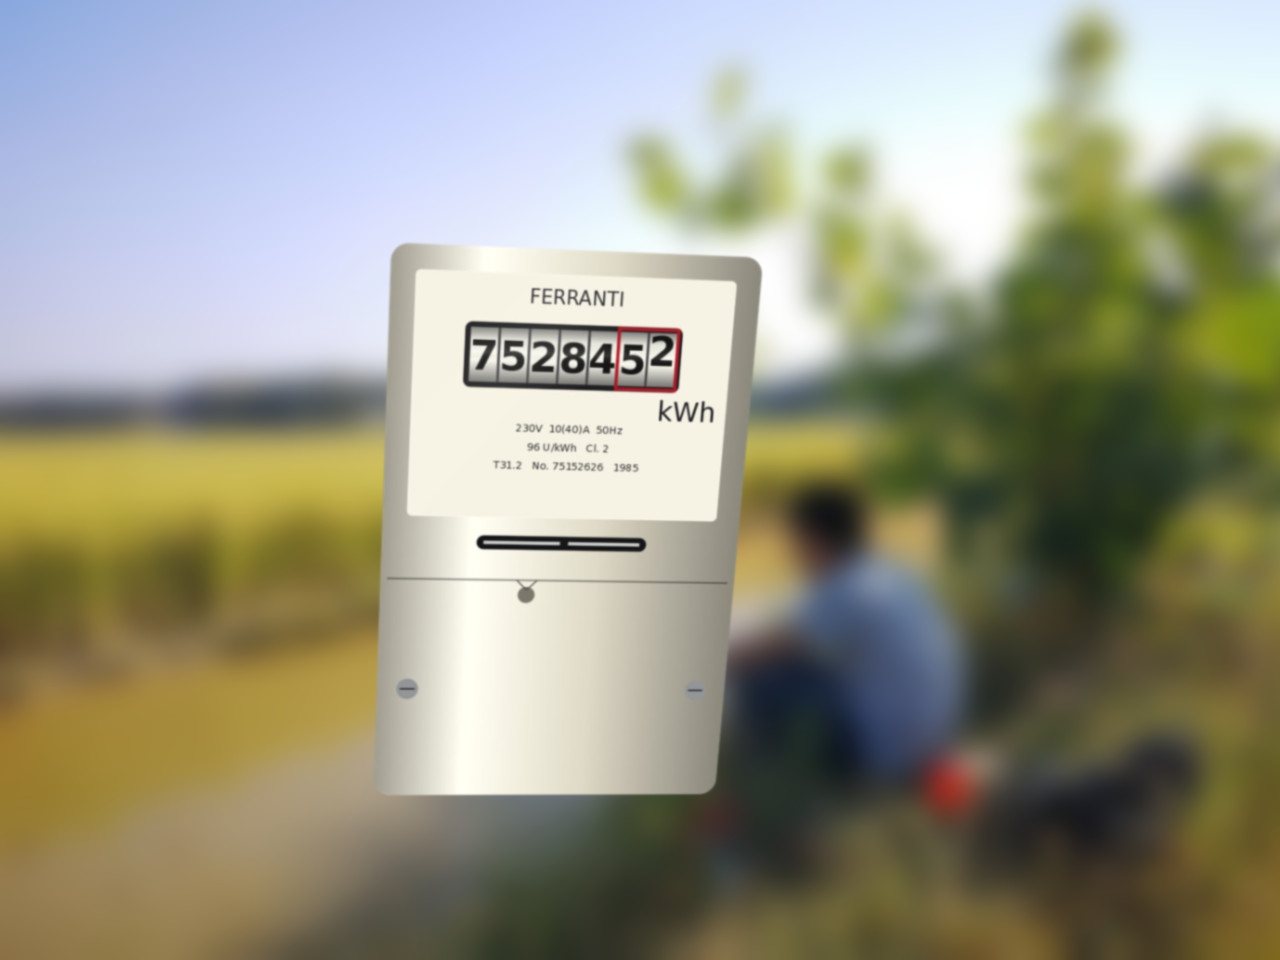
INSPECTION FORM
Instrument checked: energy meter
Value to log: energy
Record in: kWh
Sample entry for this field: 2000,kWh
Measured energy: 75284.52,kWh
